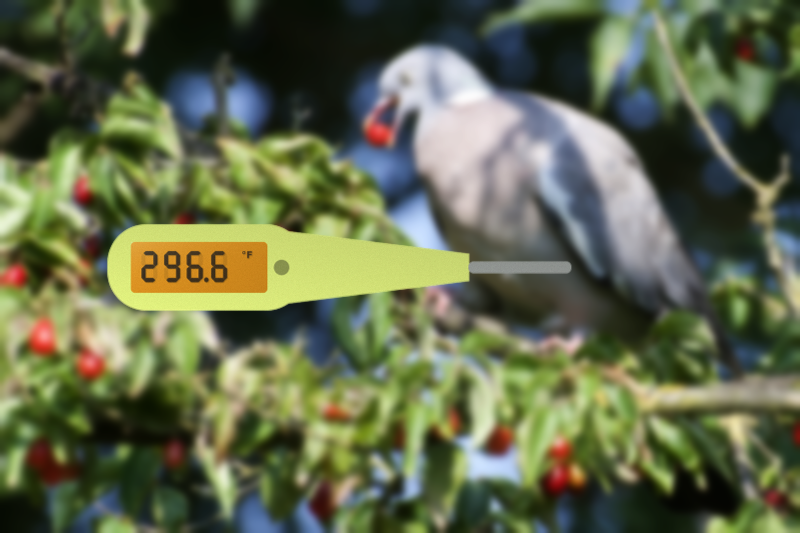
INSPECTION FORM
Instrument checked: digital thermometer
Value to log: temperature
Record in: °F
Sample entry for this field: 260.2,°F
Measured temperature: 296.6,°F
